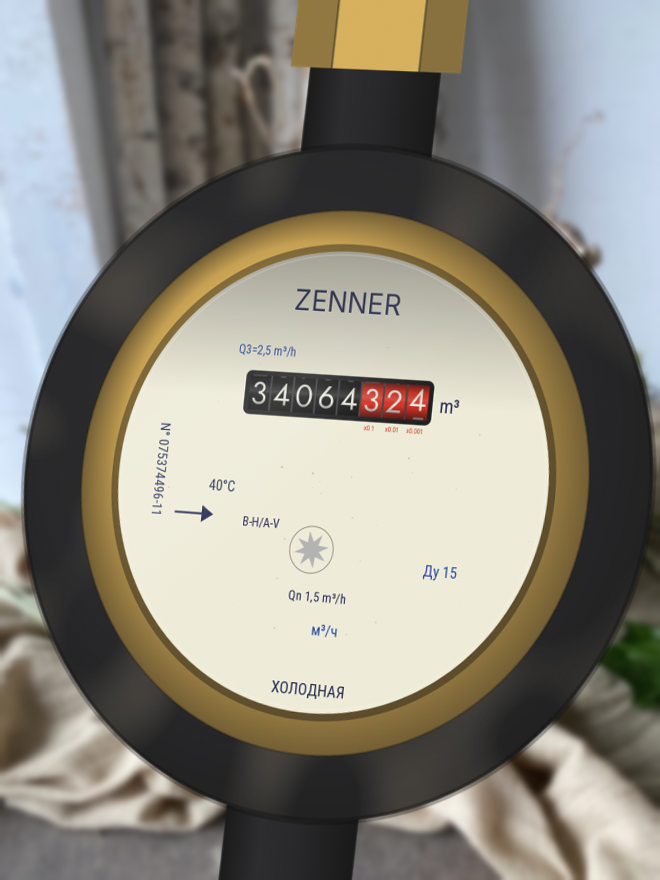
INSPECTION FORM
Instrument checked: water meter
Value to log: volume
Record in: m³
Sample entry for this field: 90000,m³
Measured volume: 34064.324,m³
